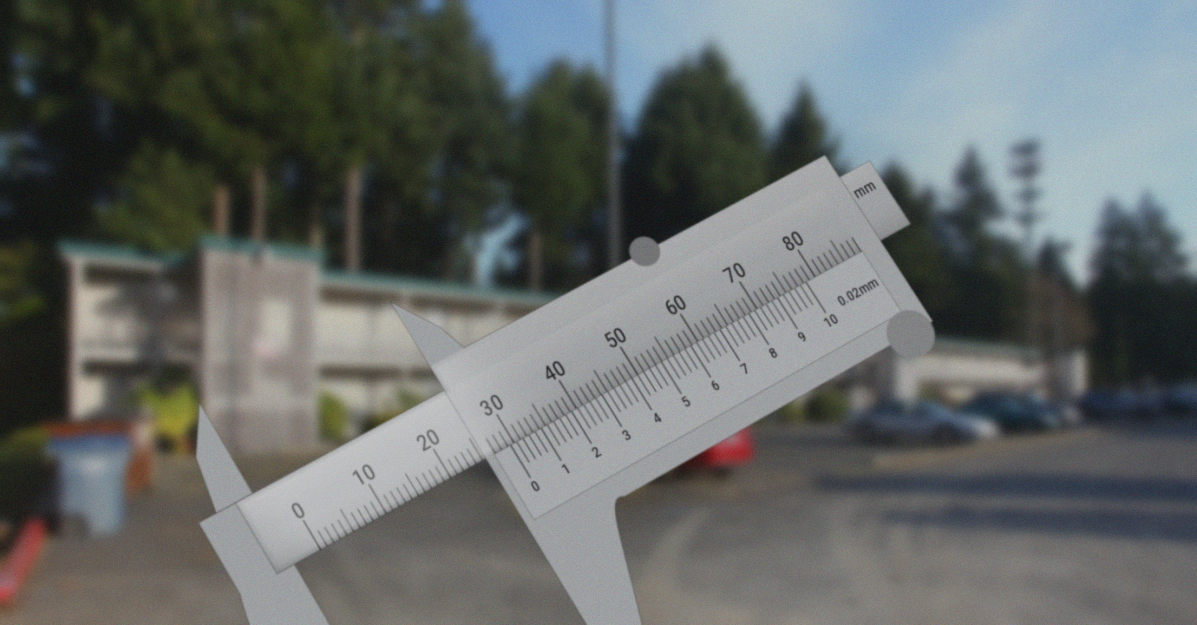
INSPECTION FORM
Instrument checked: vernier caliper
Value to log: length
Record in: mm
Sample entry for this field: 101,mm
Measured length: 29.4,mm
